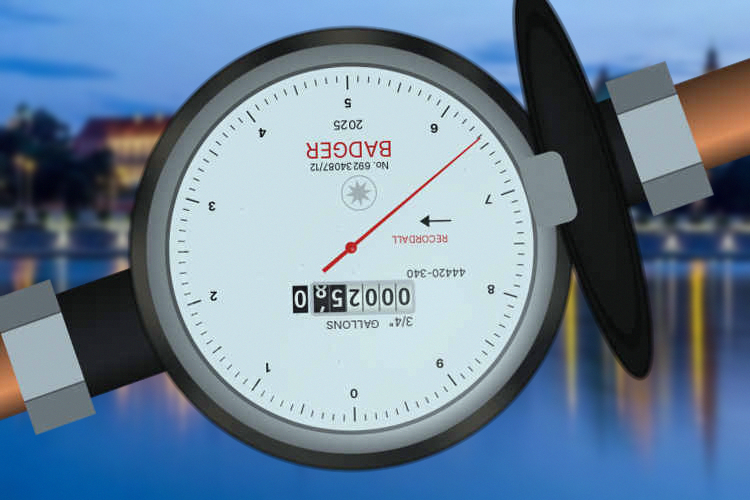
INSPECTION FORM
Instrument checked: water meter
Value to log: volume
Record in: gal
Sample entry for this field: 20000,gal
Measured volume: 2576.4,gal
